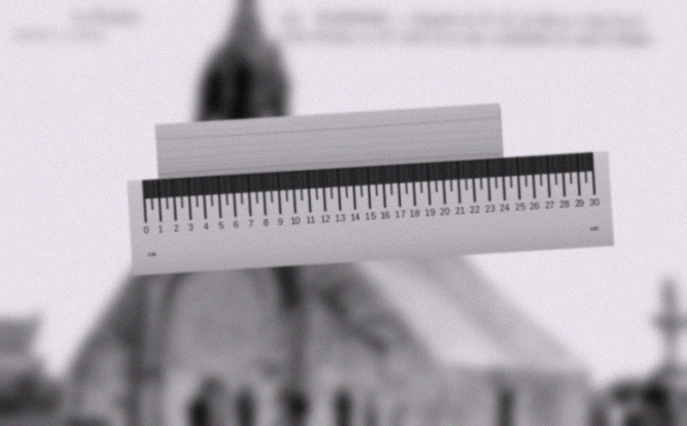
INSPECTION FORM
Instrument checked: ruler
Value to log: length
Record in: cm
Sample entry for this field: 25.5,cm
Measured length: 23,cm
